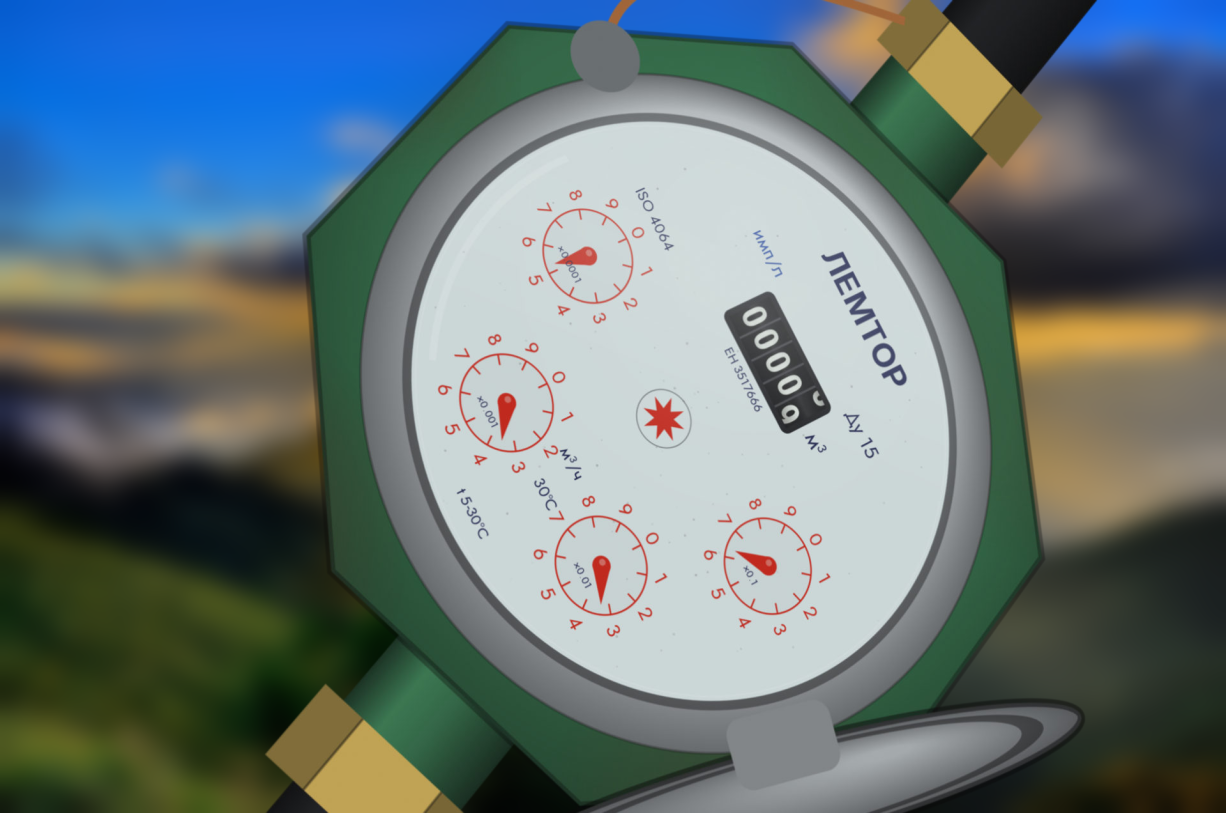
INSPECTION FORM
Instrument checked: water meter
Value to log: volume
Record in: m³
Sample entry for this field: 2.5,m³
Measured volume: 8.6335,m³
